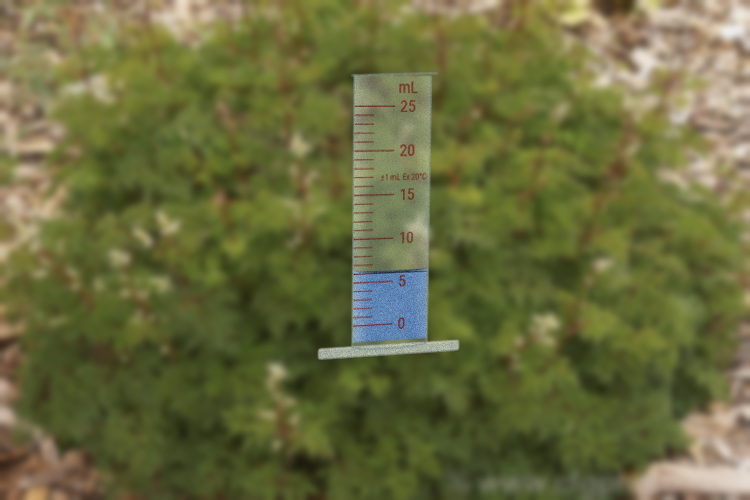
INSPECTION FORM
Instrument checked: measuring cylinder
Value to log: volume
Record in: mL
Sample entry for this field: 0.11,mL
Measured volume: 6,mL
